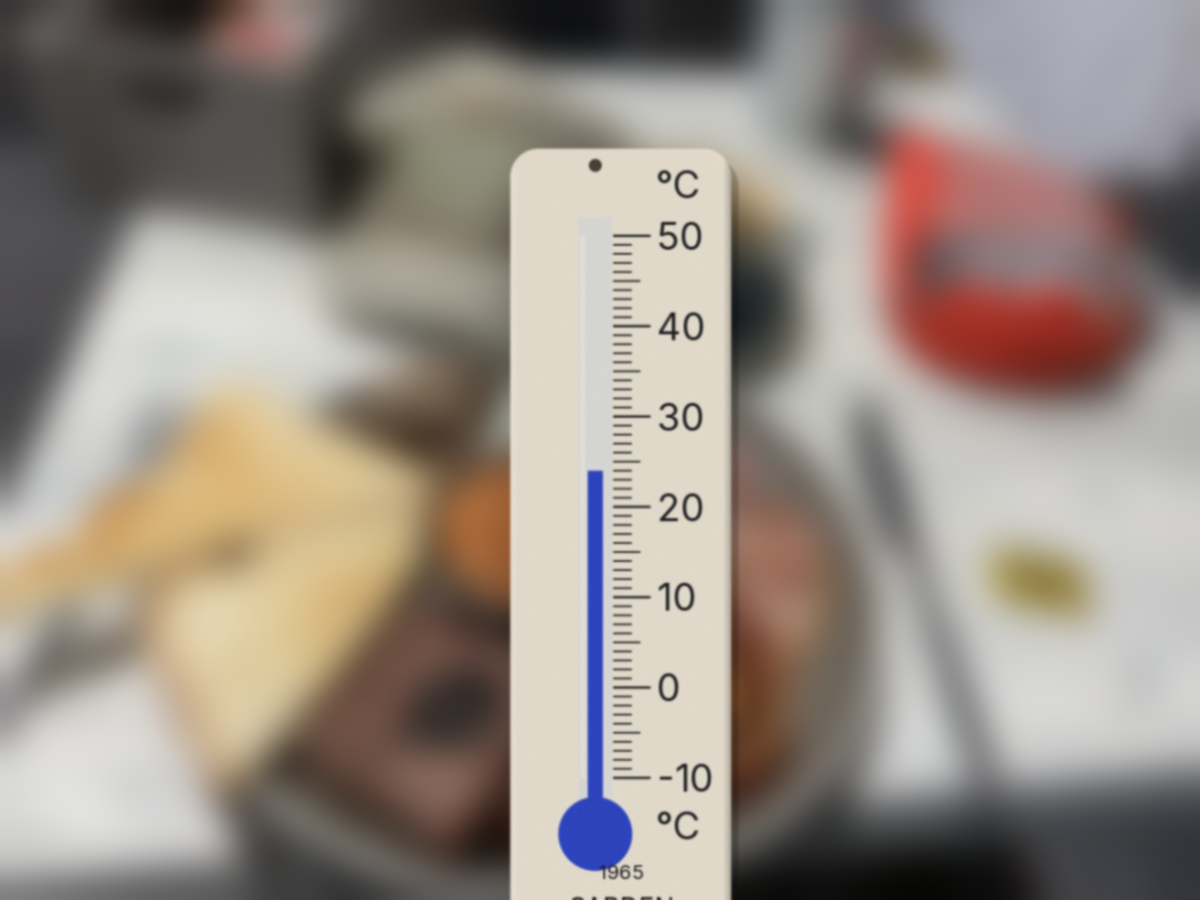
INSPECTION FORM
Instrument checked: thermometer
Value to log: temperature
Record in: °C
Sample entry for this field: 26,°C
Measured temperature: 24,°C
